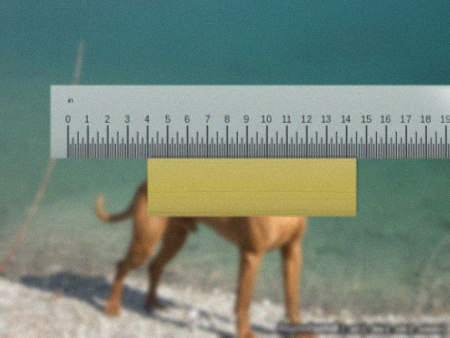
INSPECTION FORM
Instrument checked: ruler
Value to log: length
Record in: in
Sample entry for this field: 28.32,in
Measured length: 10.5,in
